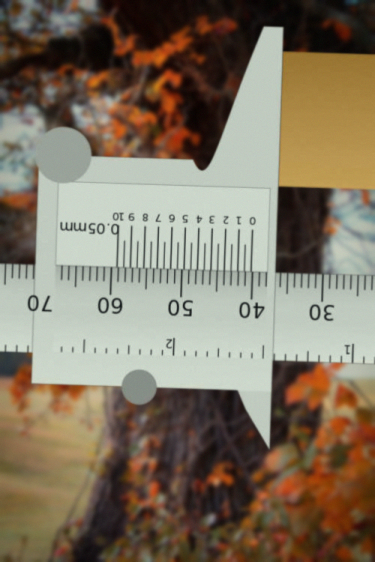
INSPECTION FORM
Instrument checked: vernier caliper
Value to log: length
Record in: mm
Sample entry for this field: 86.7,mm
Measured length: 40.2,mm
